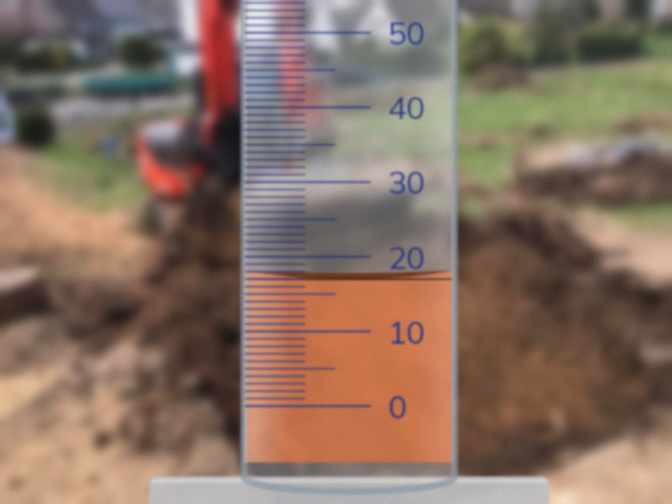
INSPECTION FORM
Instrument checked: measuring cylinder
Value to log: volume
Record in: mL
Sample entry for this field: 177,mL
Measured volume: 17,mL
